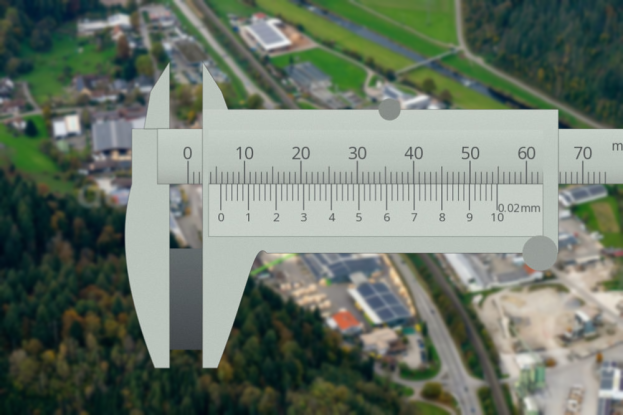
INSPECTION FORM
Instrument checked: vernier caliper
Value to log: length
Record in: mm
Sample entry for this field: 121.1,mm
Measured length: 5.8,mm
